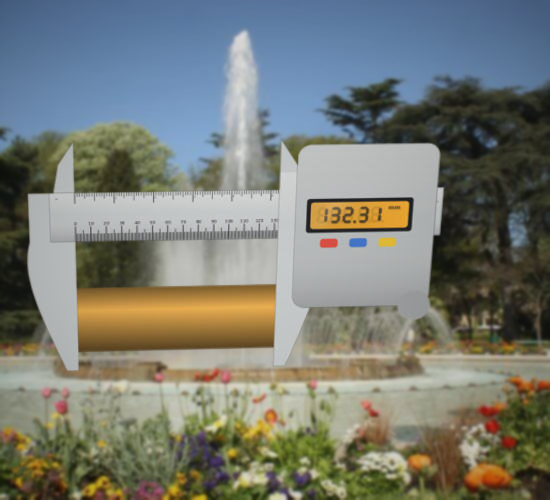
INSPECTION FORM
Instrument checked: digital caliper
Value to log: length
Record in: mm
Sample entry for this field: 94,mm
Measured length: 132.31,mm
